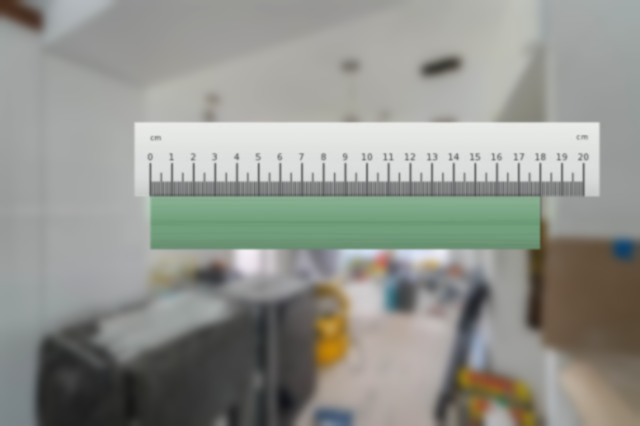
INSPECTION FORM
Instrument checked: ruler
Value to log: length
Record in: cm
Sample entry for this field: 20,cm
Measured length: 18,cm
